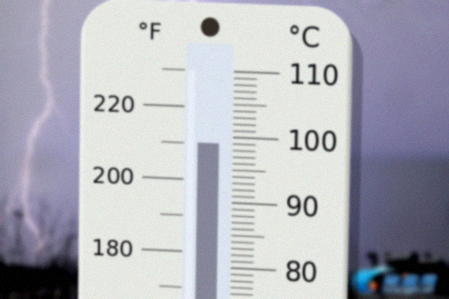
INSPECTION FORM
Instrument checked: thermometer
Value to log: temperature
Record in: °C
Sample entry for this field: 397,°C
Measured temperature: 99,°C
